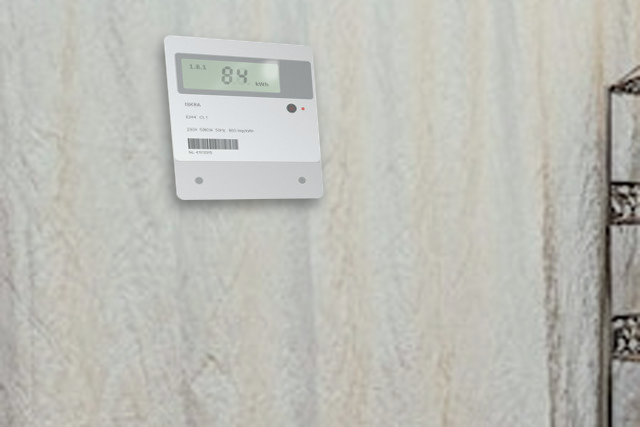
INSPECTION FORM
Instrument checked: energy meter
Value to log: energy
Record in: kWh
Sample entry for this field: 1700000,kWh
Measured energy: 84,kWh
